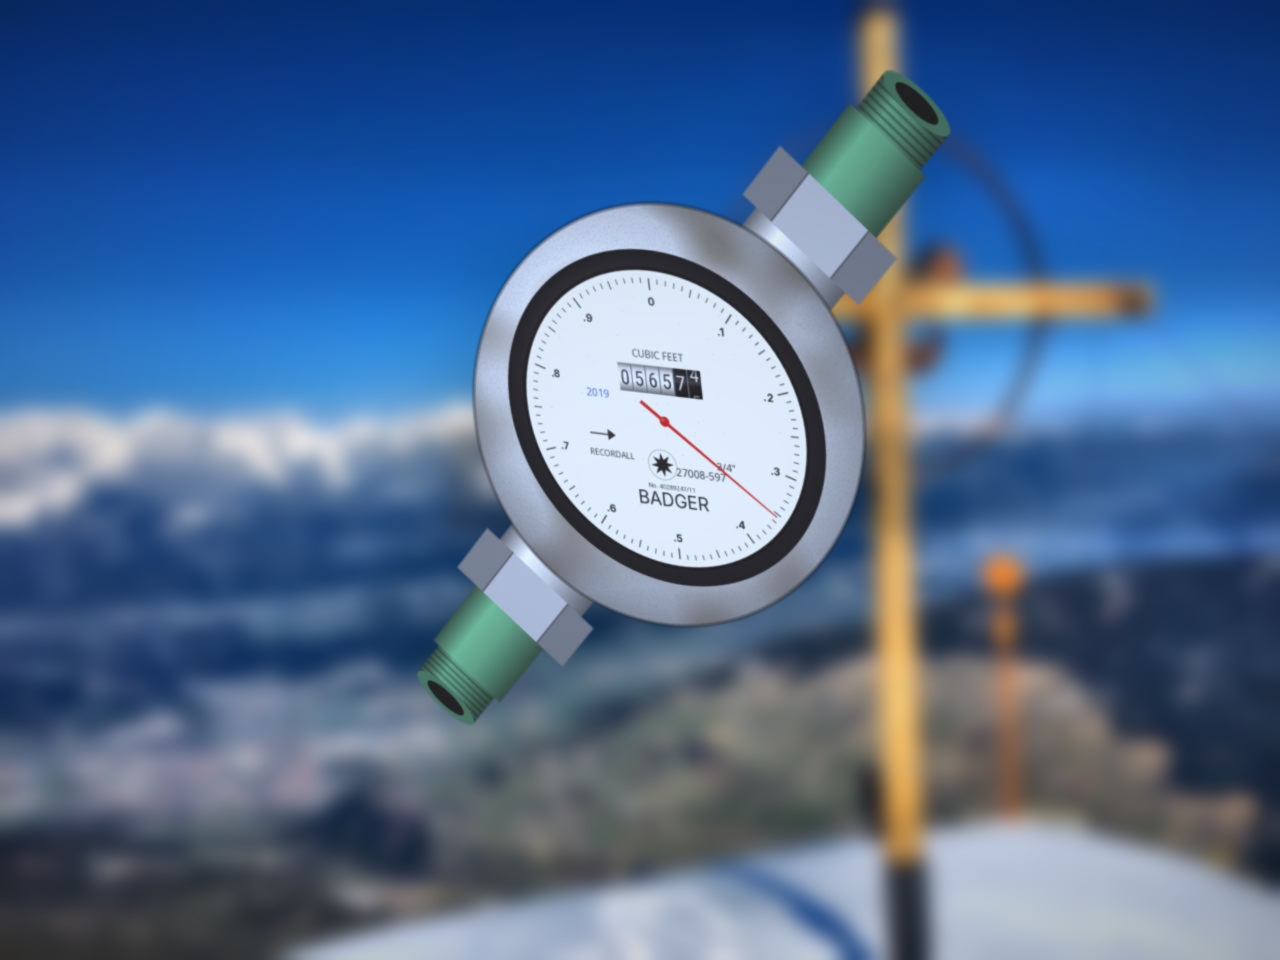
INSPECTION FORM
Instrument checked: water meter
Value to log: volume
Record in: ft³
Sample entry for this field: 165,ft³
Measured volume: 56574.35,ft³
